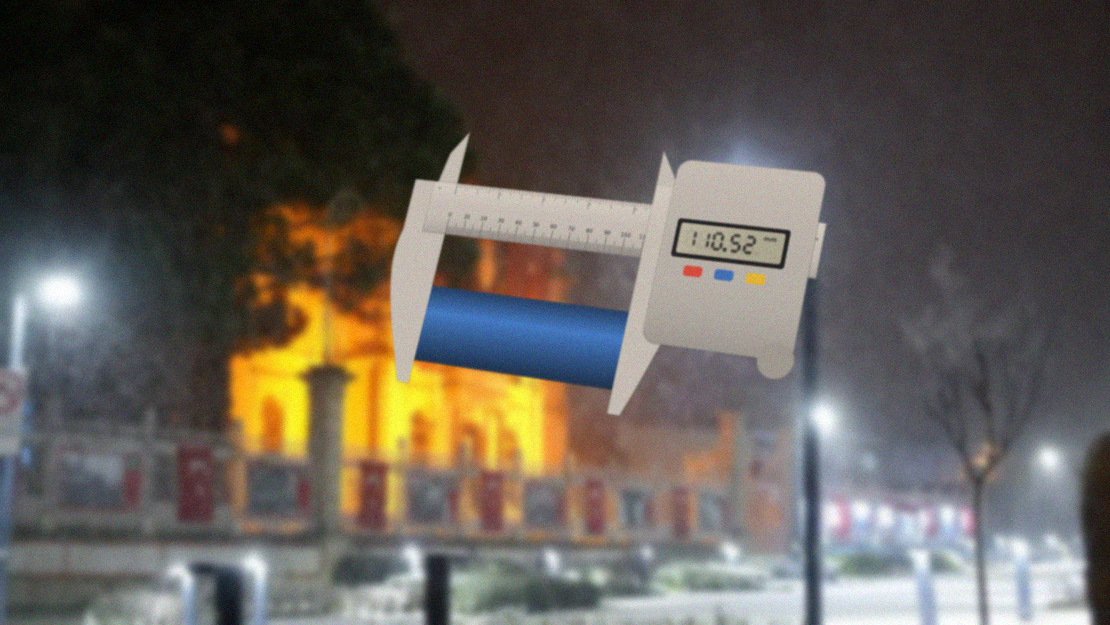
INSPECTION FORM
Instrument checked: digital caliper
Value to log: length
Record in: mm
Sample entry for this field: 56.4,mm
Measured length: 110.52,mm
